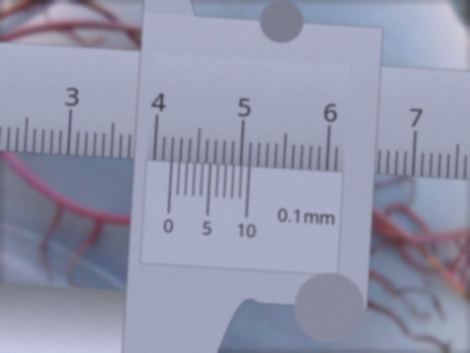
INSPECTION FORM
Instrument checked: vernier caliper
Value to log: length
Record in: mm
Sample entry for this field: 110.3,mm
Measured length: 42.0,mm
